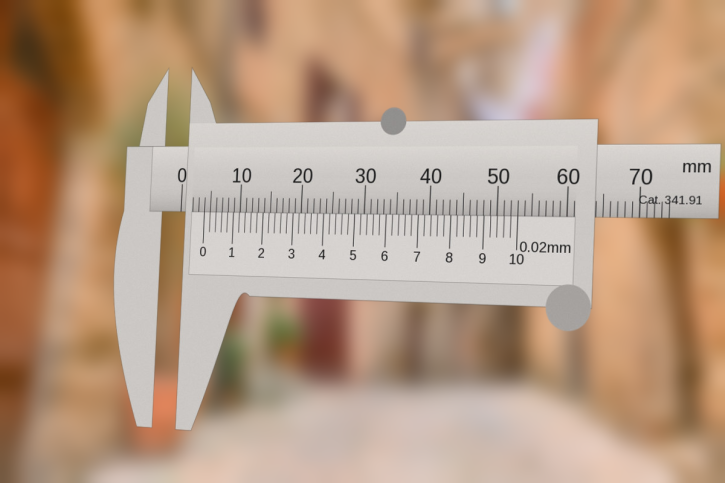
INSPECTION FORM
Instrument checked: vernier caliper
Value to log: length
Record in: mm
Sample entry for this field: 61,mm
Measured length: 4.0,mm
